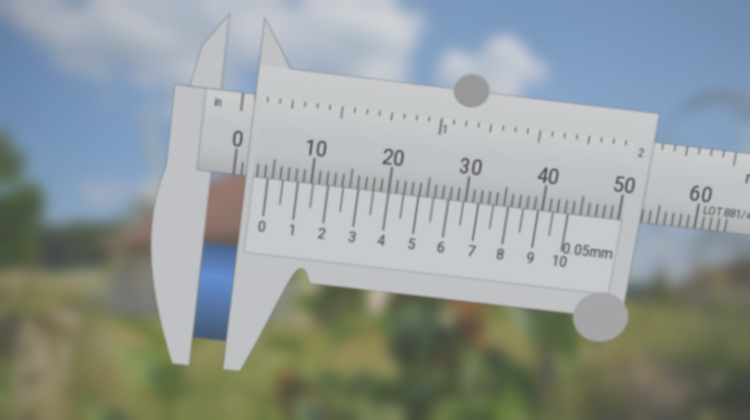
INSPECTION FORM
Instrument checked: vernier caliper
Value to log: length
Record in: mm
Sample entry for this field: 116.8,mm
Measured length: 4.4,mm
